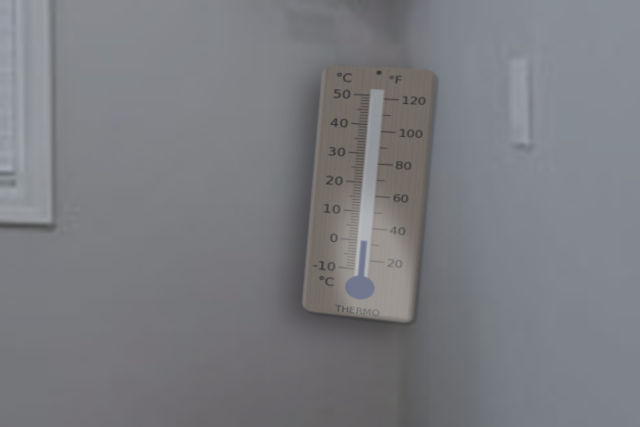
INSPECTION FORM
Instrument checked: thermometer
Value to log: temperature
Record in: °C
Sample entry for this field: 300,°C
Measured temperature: 0,°C
